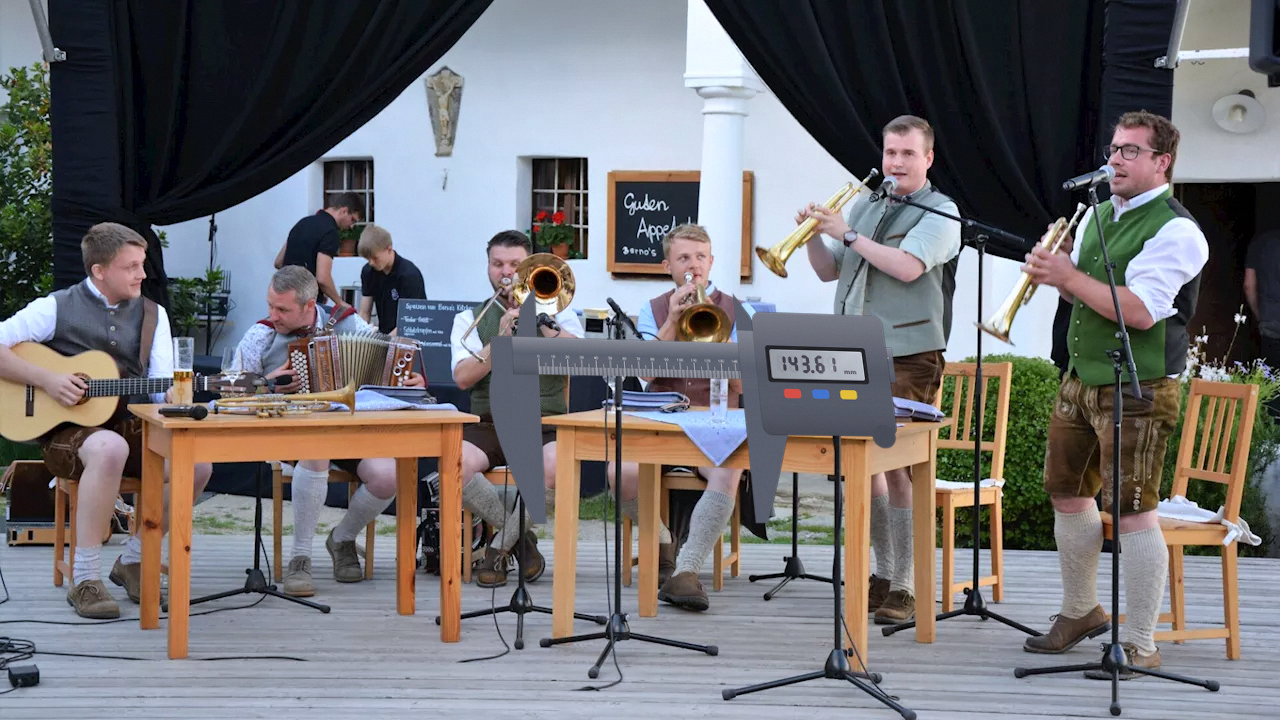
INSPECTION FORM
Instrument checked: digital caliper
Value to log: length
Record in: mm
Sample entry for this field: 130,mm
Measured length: 143.61,mm
